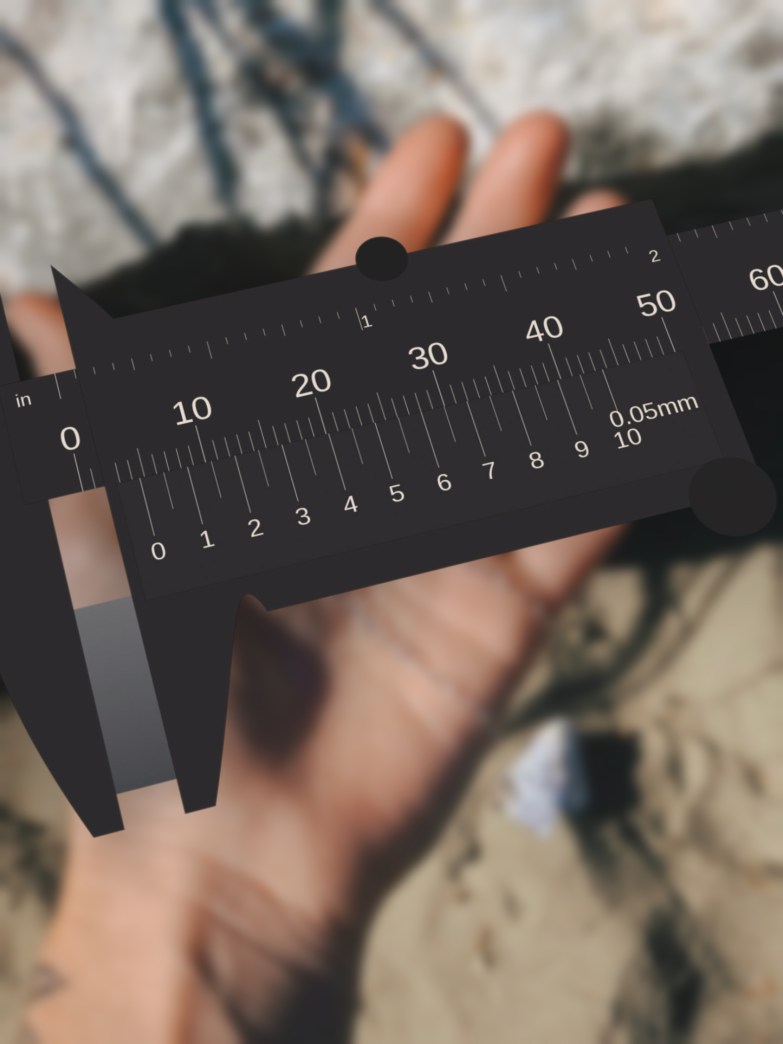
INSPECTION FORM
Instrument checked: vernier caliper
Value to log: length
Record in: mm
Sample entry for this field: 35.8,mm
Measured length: 4.6,mm
